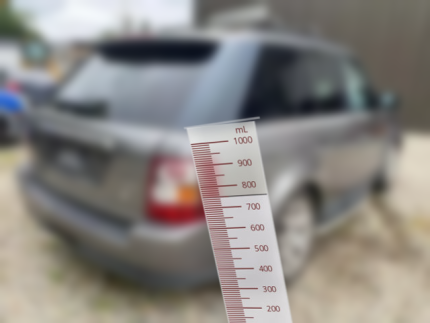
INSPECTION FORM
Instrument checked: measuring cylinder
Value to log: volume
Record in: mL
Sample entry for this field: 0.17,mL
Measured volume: 750,mL
